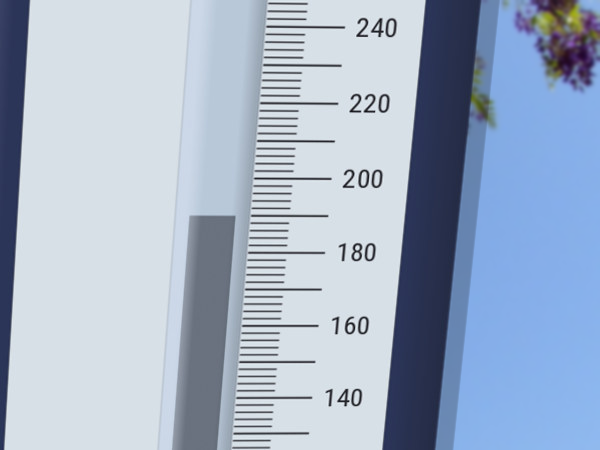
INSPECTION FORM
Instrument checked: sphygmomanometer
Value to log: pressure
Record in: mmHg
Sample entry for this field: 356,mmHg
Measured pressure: 190,mmHg
